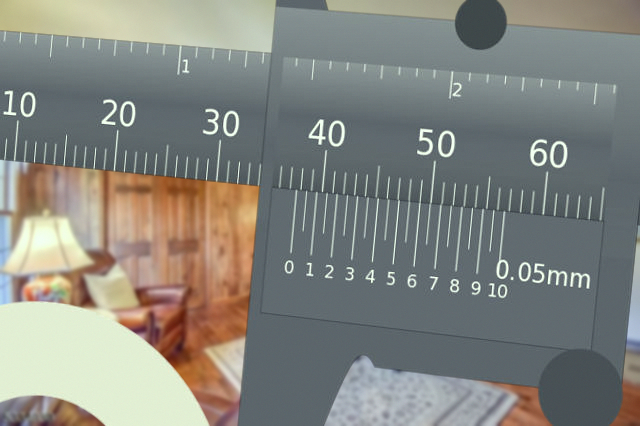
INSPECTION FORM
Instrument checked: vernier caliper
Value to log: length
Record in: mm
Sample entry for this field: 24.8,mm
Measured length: 37.6,mm
